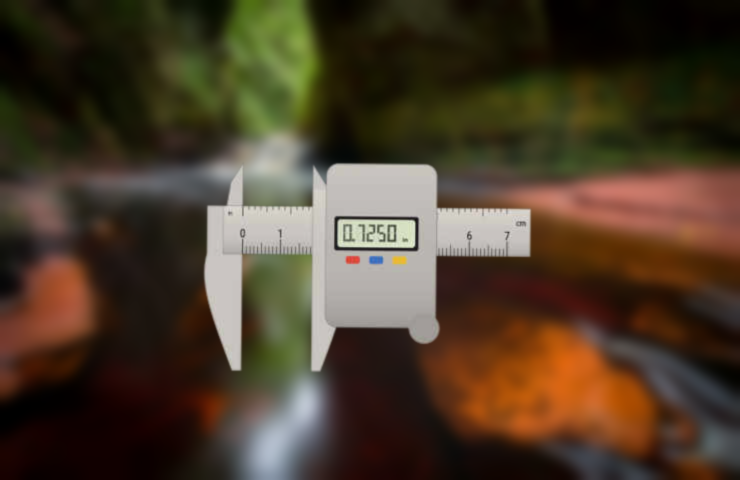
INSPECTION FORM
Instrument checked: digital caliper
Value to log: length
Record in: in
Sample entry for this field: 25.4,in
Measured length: 0.7250,in
